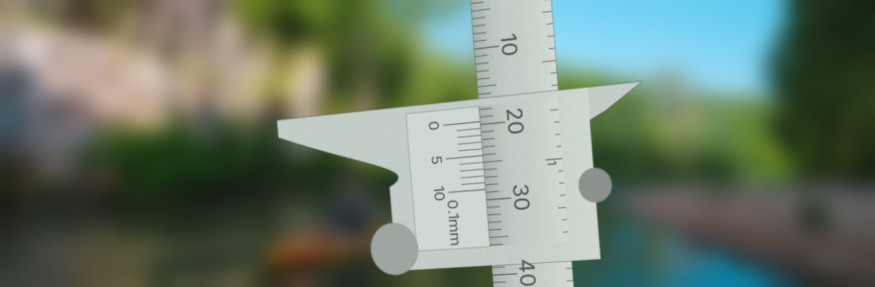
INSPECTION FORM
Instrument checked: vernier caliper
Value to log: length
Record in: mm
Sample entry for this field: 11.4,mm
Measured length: 19.6,mm
